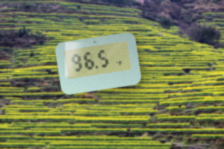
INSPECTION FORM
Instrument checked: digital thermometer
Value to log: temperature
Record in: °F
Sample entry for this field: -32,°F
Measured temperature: 96.5,°F
